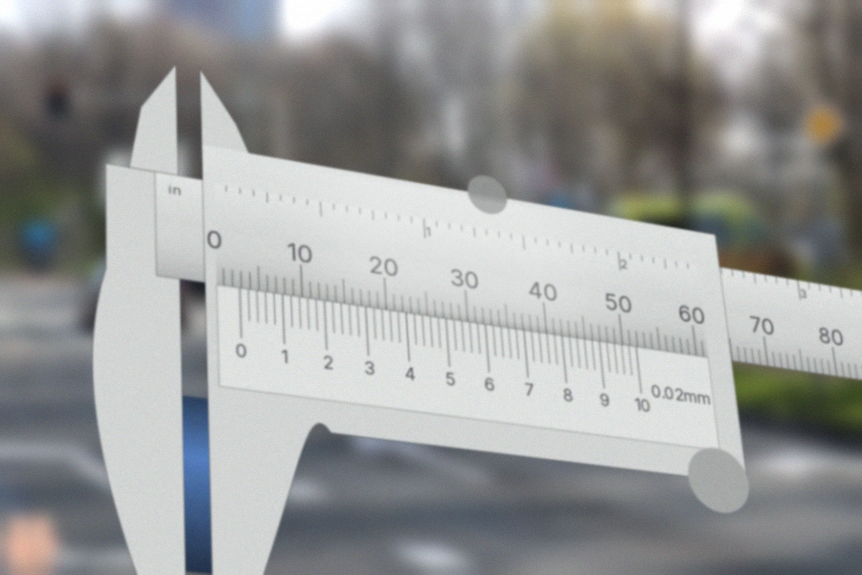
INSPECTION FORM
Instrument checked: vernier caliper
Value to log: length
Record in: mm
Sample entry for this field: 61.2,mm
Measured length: 2.8,mm
